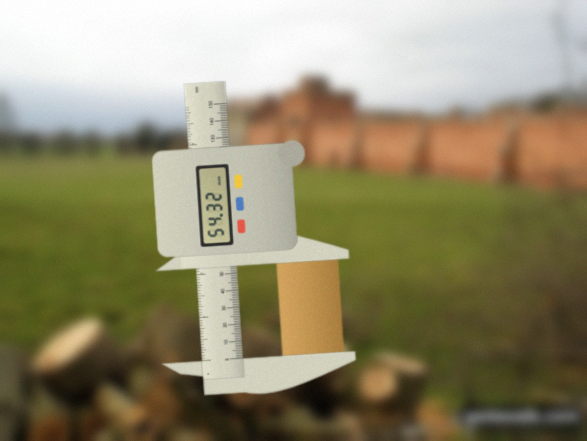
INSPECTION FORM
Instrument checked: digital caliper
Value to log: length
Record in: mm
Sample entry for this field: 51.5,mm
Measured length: 54.32,mm
